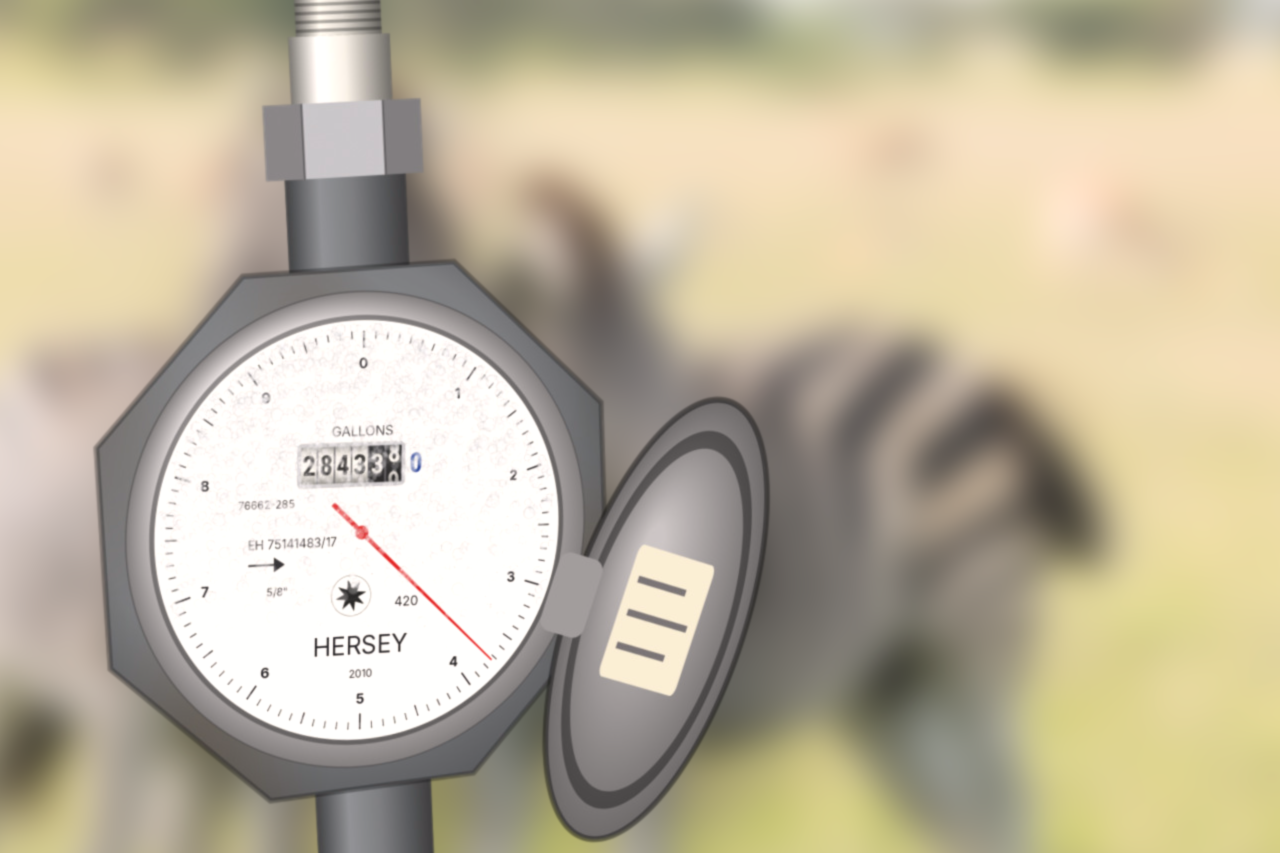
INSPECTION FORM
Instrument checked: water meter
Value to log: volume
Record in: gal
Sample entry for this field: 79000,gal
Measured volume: 2843383.7,gal
